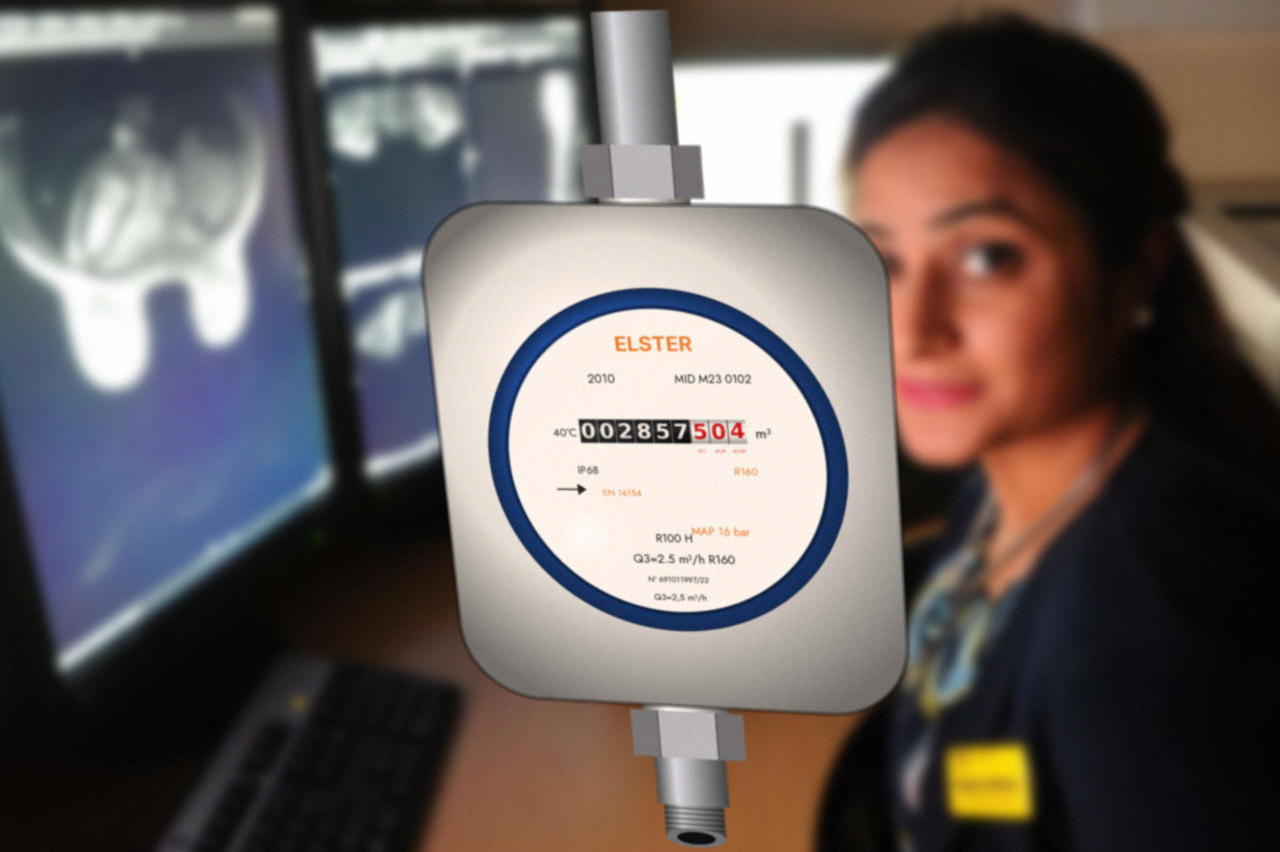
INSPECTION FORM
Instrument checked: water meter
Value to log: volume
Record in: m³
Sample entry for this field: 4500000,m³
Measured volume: 2857.504,m³
